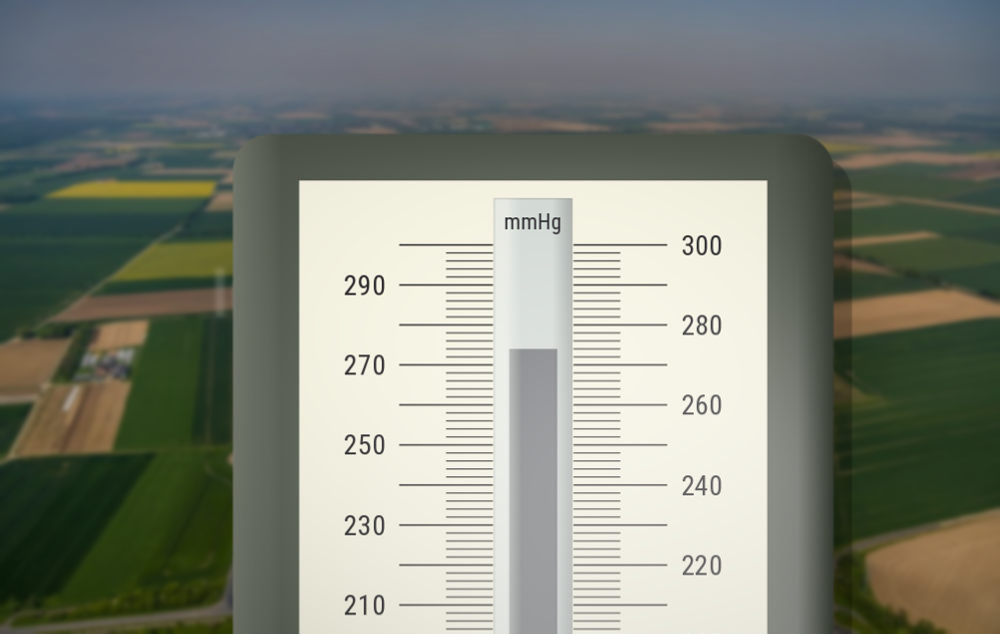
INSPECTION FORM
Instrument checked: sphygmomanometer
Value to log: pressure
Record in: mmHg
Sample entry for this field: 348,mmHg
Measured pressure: 274,mmHg
